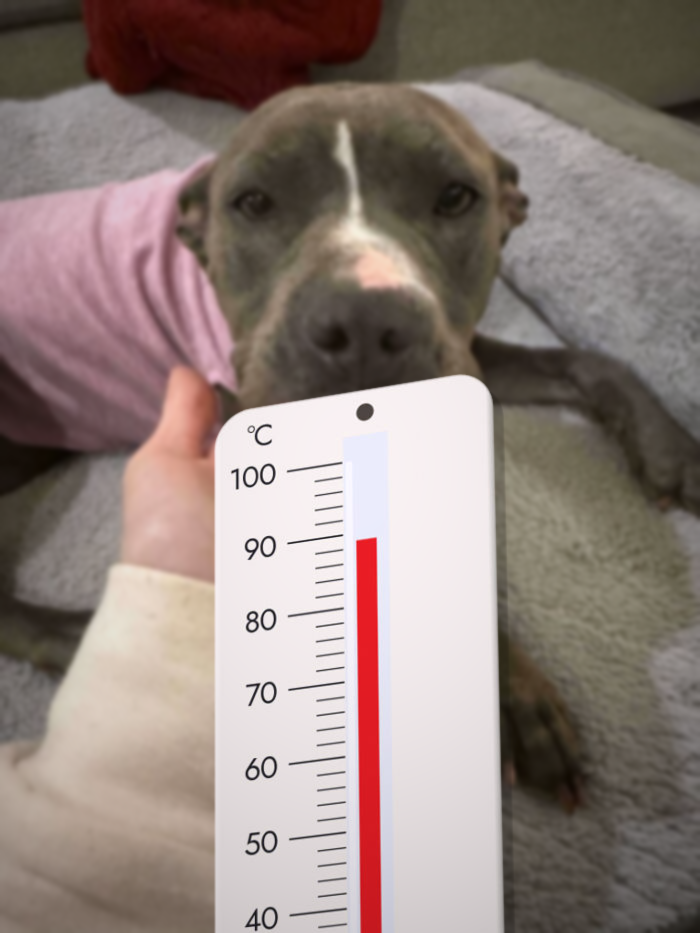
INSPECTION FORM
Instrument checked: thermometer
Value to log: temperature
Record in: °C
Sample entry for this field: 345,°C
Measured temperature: 89,°C
